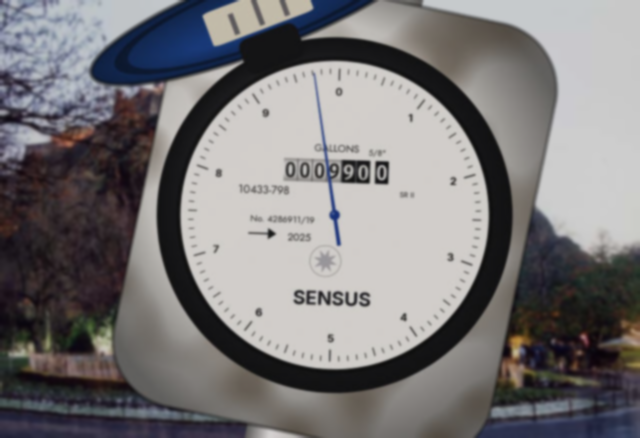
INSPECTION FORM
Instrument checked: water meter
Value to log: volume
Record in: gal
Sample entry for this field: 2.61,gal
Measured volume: 9899.7,gal
